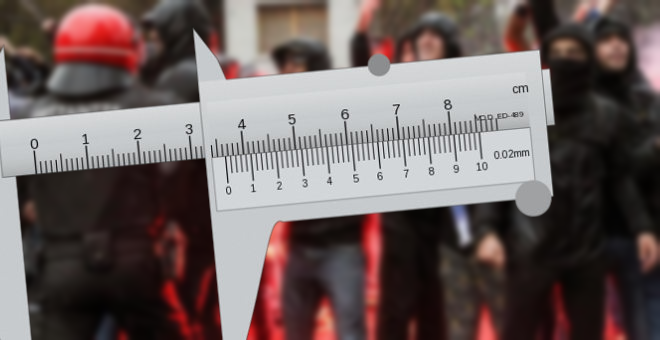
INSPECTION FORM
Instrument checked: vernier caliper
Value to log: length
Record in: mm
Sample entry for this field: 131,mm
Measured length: 36.5,mm
